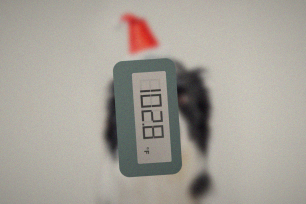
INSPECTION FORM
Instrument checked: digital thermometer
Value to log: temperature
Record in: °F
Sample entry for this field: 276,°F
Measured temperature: 102.8,°F
